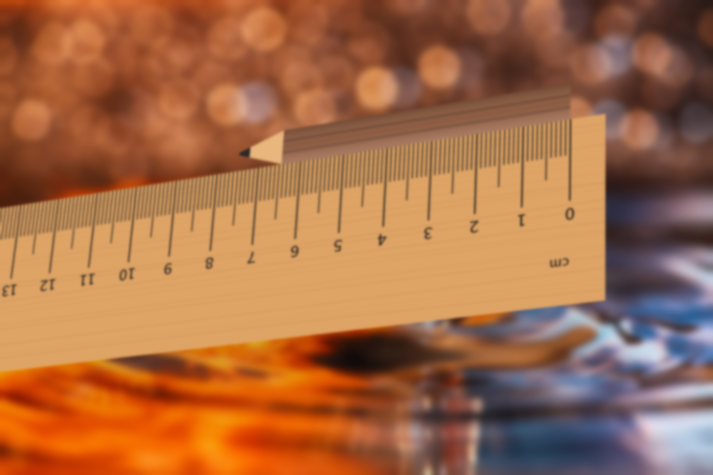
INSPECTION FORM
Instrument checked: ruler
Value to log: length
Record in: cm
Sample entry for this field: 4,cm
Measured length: 7.5,cm
